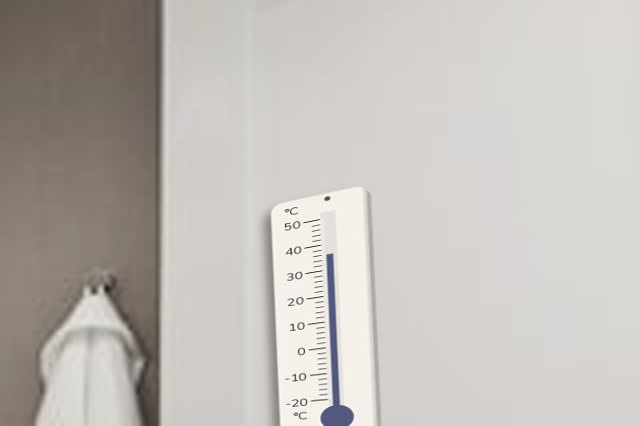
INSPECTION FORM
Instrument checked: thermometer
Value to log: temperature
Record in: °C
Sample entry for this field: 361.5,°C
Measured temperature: 36,°C
